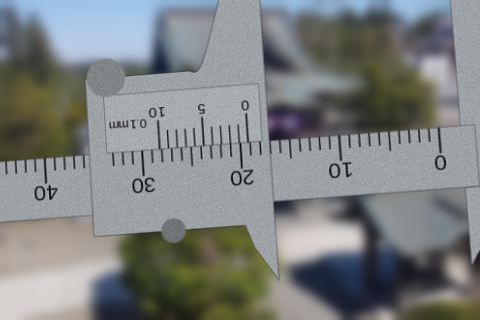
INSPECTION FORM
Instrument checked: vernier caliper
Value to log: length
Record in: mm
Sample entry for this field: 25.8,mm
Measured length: 19.2,mm
